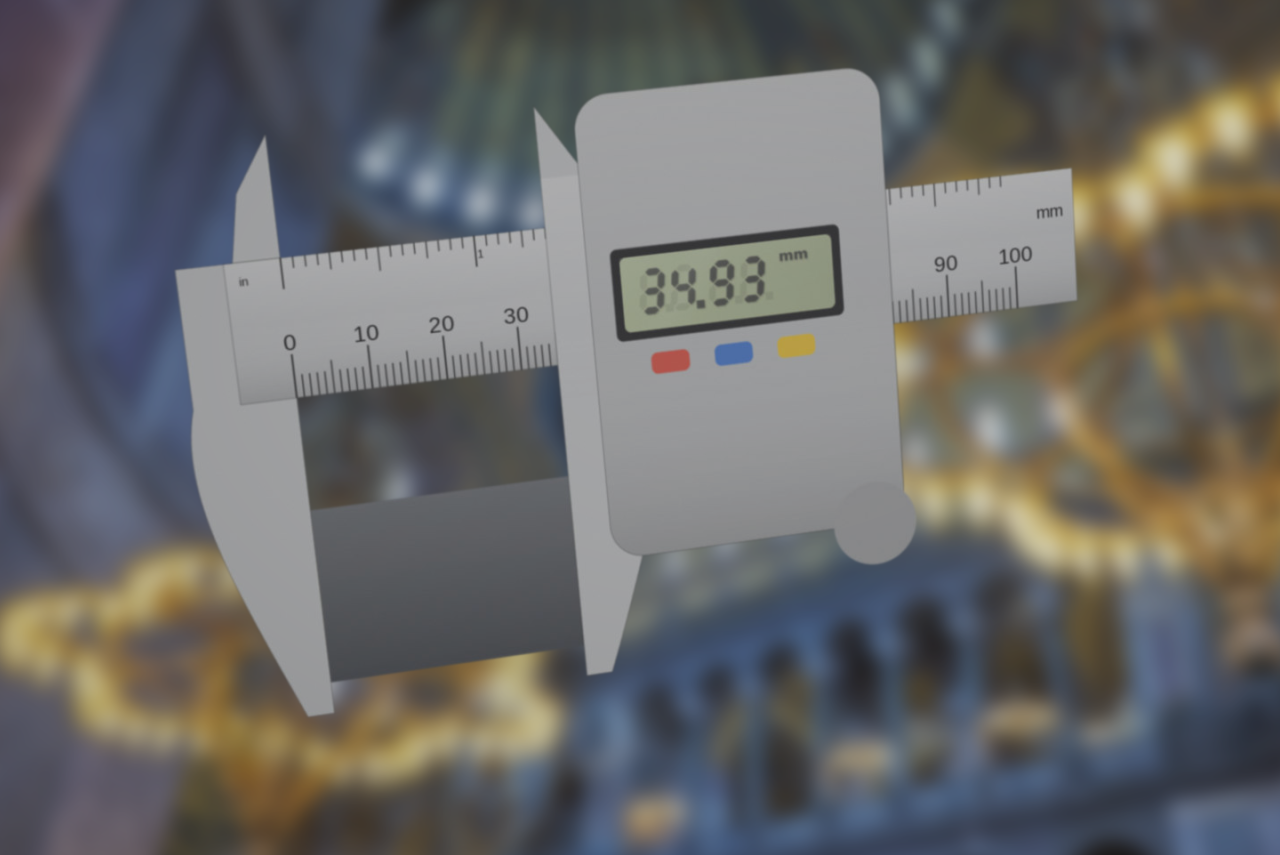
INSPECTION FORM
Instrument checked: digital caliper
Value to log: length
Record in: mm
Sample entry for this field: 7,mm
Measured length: 34.93,mm
